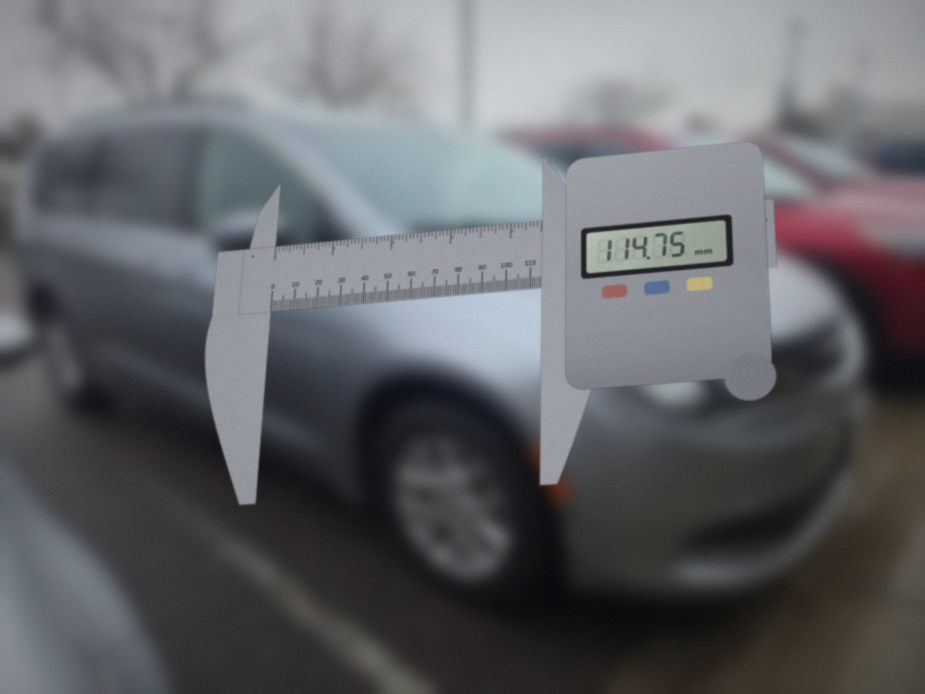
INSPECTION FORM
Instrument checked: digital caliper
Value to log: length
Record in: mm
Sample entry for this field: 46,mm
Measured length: 114.75,mm
